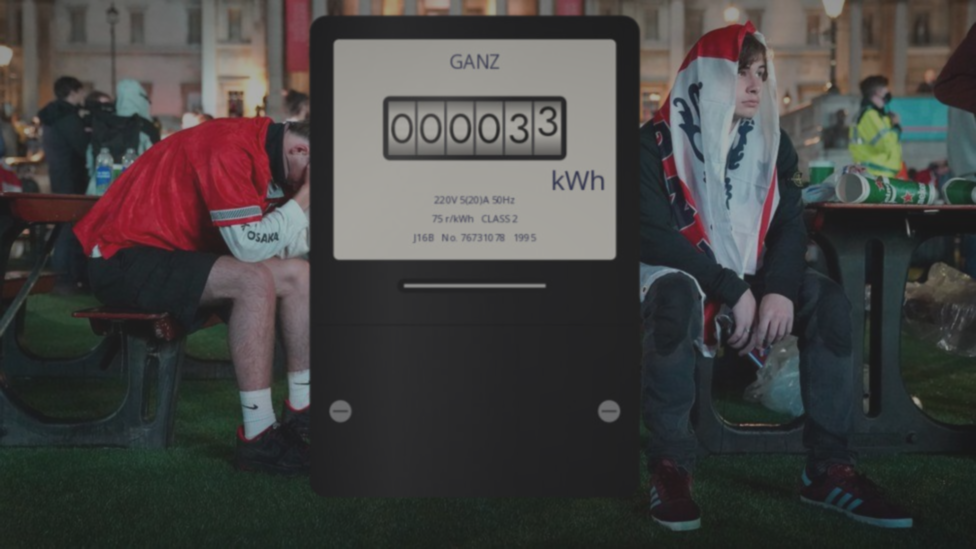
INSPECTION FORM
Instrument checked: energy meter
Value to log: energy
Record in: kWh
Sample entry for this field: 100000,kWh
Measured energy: 33,kWh
